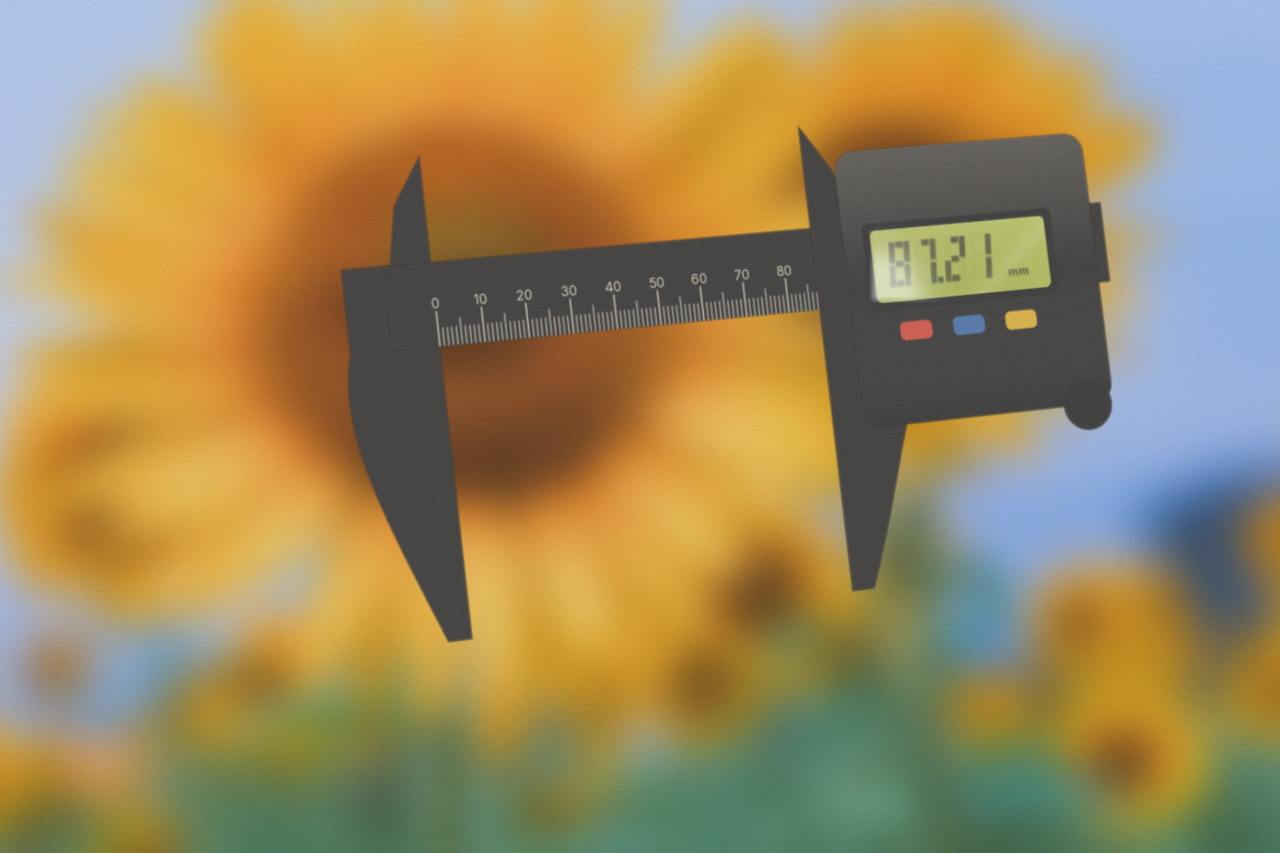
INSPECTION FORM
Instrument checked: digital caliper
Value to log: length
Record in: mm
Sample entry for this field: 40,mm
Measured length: 87.21,mm
